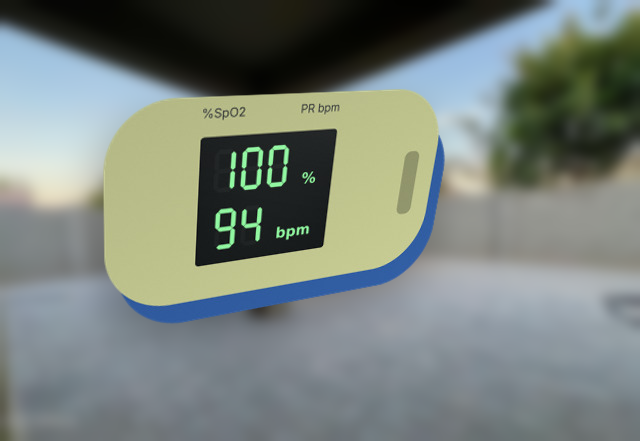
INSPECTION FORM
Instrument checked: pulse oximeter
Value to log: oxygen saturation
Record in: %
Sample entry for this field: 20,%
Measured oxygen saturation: 100,%
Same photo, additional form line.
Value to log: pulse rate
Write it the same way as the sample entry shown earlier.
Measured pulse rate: 94,bpm
